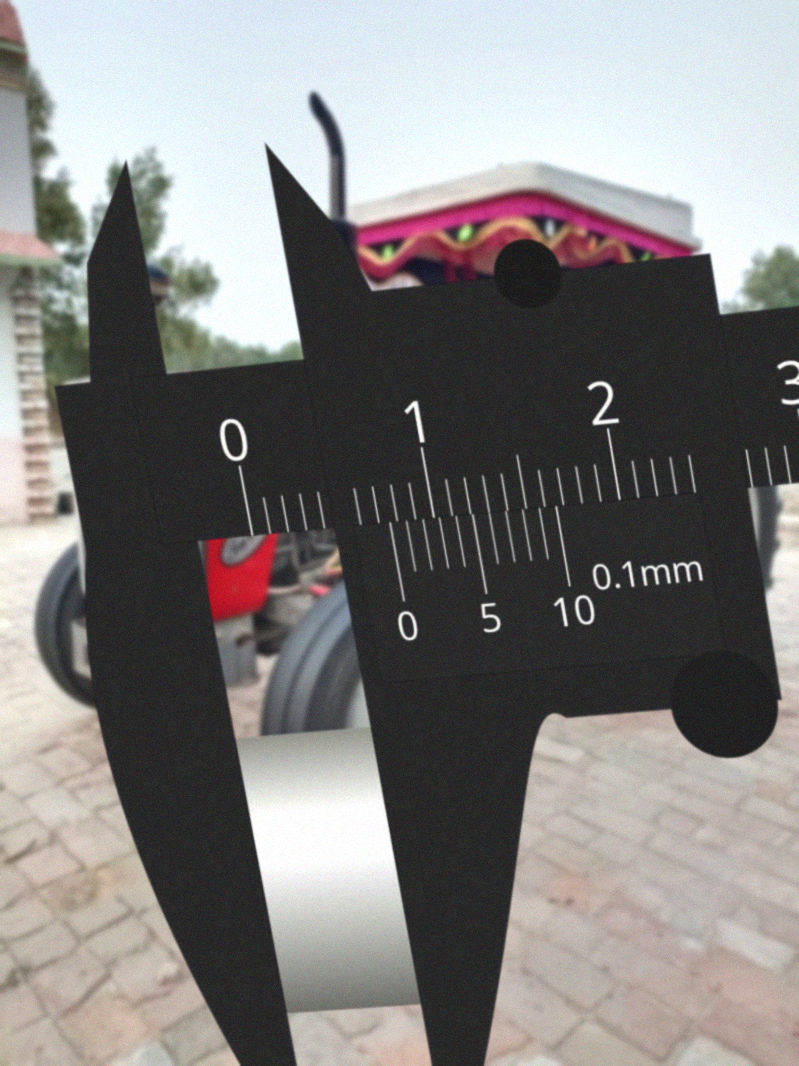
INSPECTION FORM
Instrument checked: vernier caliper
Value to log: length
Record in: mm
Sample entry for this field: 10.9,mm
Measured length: 7.6,mm
